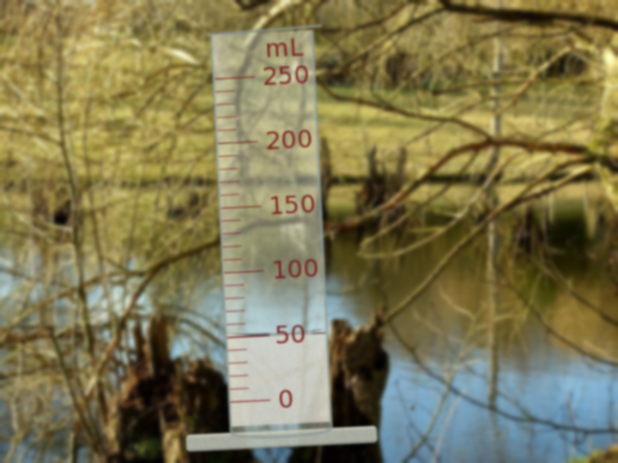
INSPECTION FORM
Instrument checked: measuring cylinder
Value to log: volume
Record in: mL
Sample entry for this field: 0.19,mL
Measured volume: 50,mL
